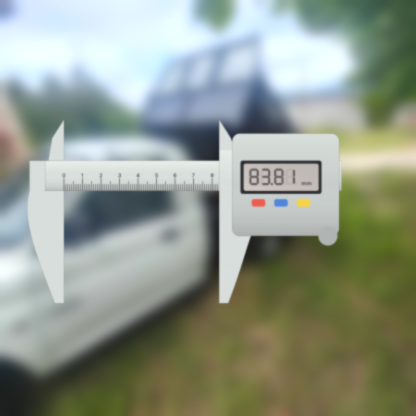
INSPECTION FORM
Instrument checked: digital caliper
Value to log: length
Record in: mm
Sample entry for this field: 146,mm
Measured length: 83.81,mm
